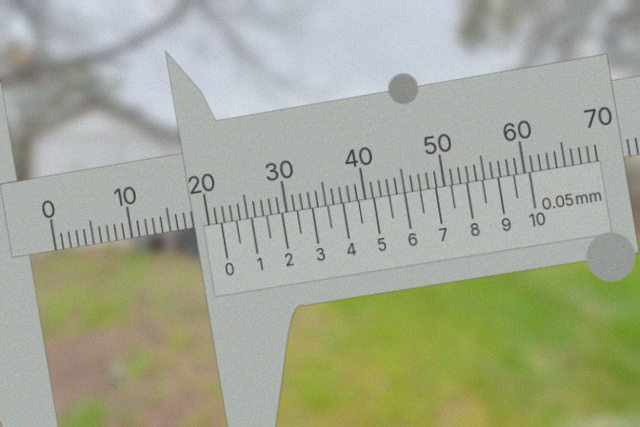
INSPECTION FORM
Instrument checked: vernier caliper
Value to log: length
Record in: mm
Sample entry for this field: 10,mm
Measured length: 21.6,mm
